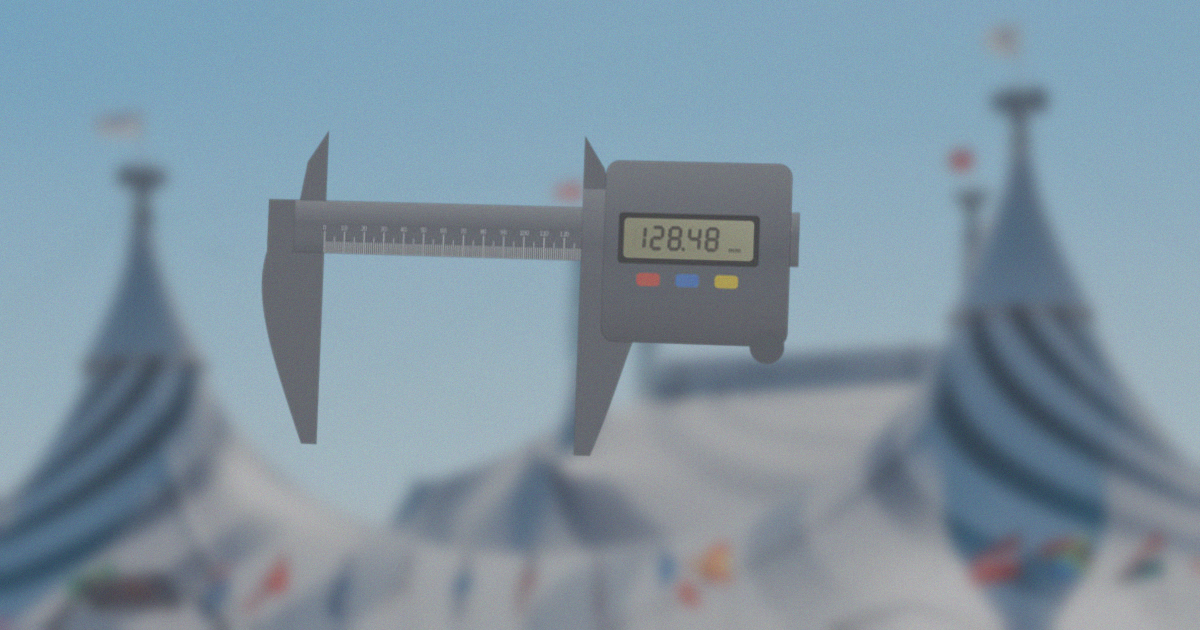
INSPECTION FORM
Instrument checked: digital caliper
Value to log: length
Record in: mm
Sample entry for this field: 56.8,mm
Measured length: 128.48,mm
